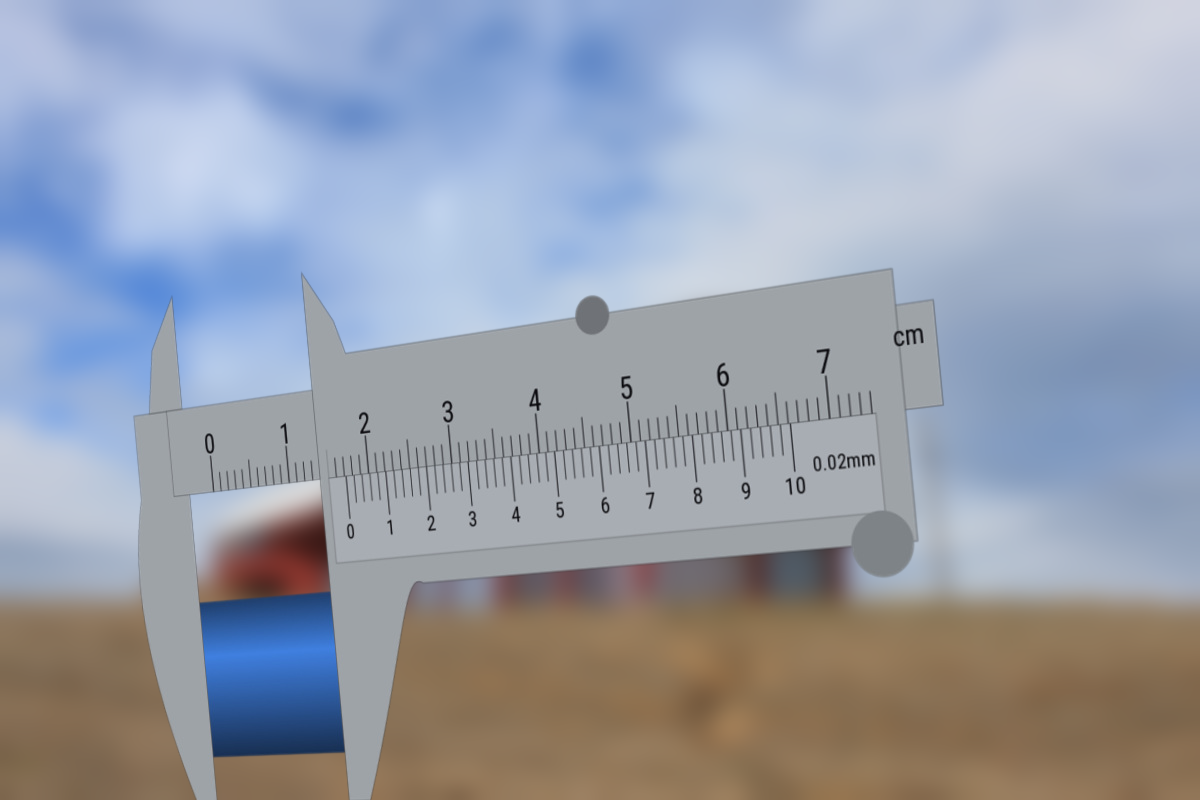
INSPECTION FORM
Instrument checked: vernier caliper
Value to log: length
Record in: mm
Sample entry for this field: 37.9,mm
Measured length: 17.2,mm
